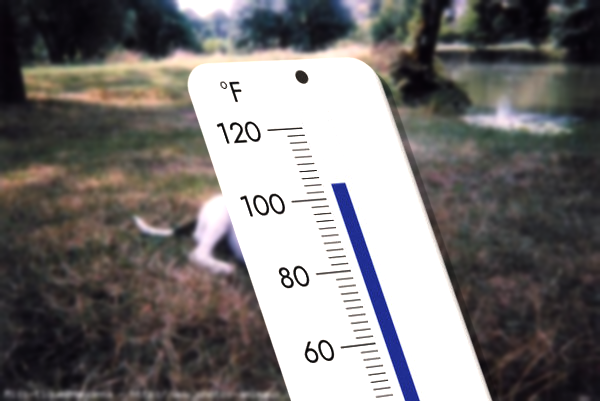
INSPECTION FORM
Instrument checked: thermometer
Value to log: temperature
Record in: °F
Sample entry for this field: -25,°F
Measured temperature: 104,°F
